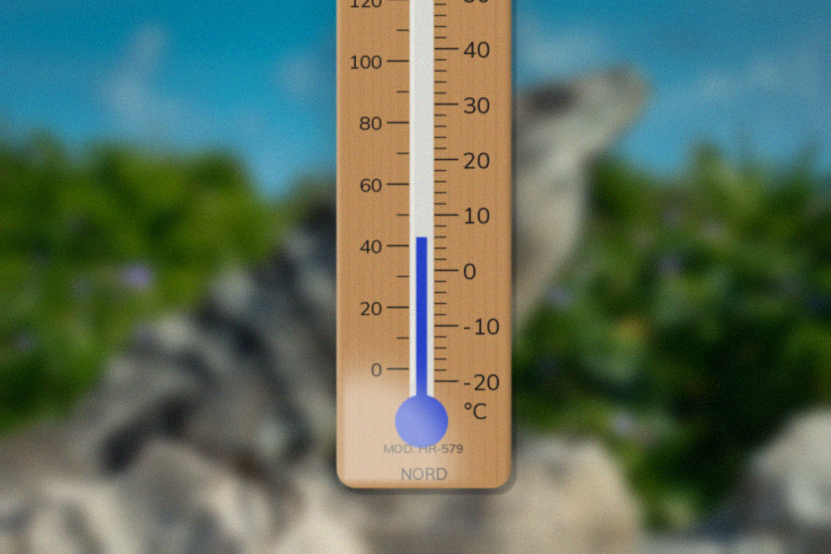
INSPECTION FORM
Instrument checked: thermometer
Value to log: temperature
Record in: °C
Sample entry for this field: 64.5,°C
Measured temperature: 6,°C
